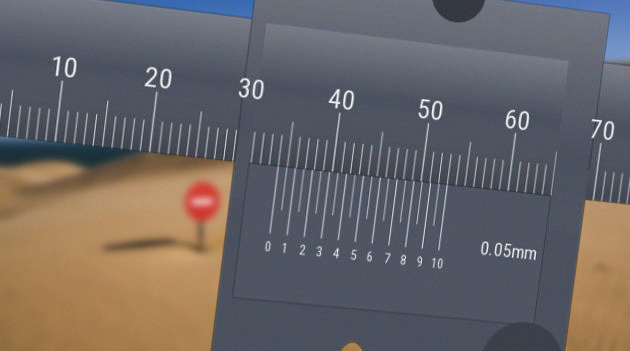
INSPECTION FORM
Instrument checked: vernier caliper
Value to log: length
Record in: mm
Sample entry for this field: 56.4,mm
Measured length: 34.0,mm
